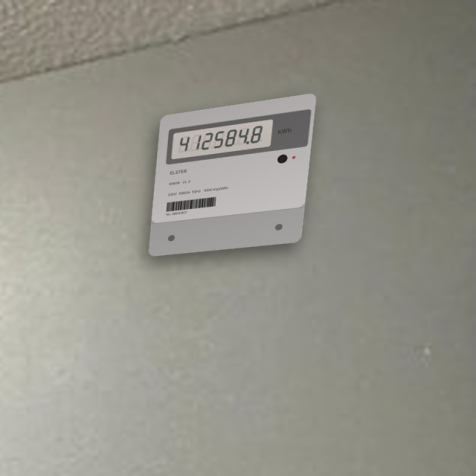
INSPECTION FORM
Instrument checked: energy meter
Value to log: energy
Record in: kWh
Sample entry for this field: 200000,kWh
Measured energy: 412584.8,kWh
